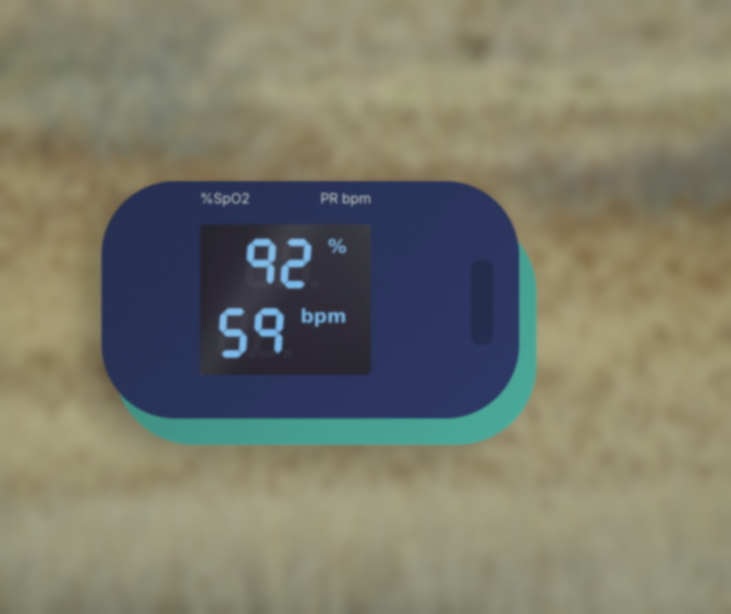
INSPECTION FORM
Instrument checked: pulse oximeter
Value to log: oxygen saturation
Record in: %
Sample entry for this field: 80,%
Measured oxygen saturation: 92,%
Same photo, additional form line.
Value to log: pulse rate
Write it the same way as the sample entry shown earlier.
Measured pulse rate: 59,bpm
